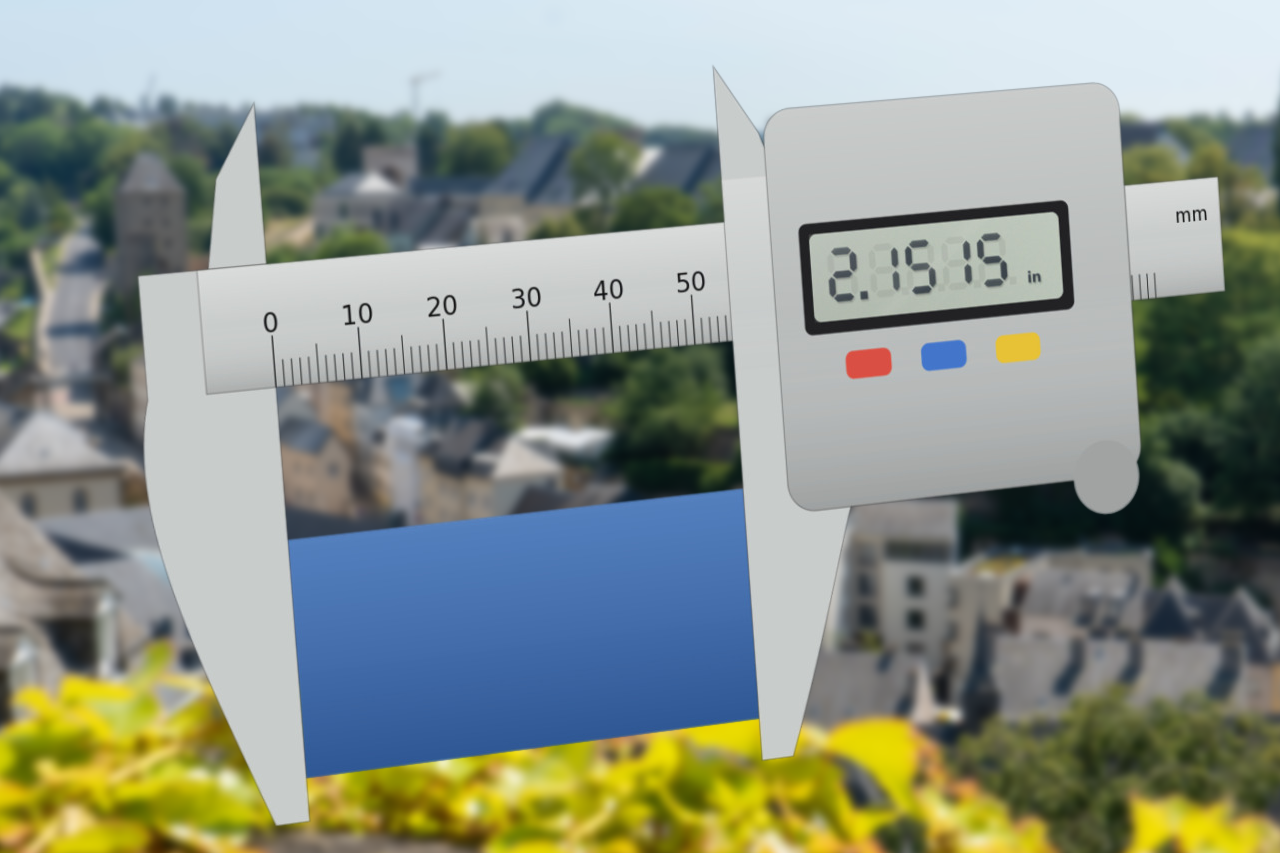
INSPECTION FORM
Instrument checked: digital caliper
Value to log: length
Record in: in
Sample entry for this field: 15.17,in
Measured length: 2.1515,in
